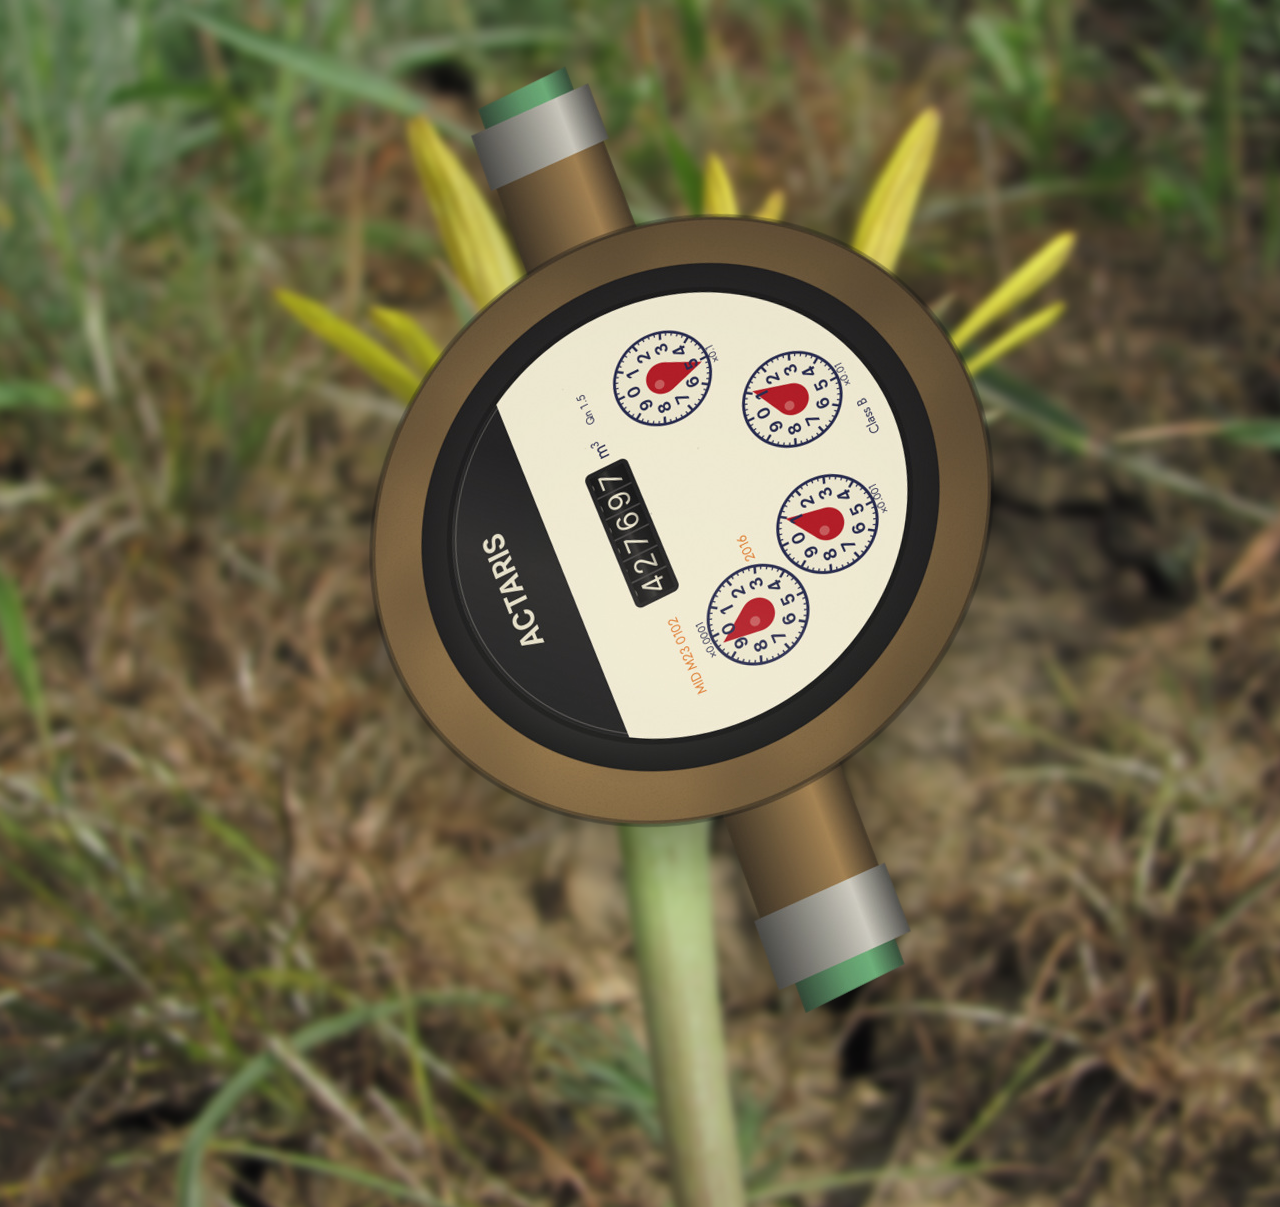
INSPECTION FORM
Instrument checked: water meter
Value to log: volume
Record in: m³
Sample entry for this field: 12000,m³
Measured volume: 427697.5109,m³
